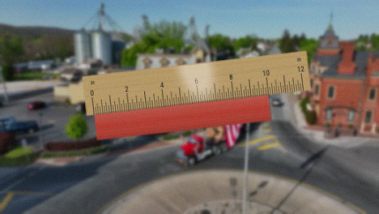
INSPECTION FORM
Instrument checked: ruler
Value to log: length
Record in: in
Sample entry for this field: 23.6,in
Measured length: 10,in
